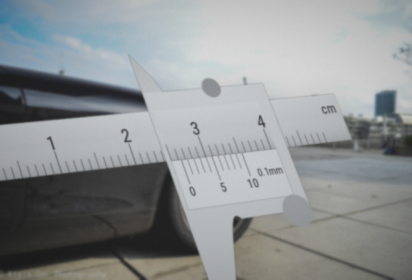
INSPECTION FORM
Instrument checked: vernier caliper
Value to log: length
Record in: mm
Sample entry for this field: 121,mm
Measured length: 26.4,mm
